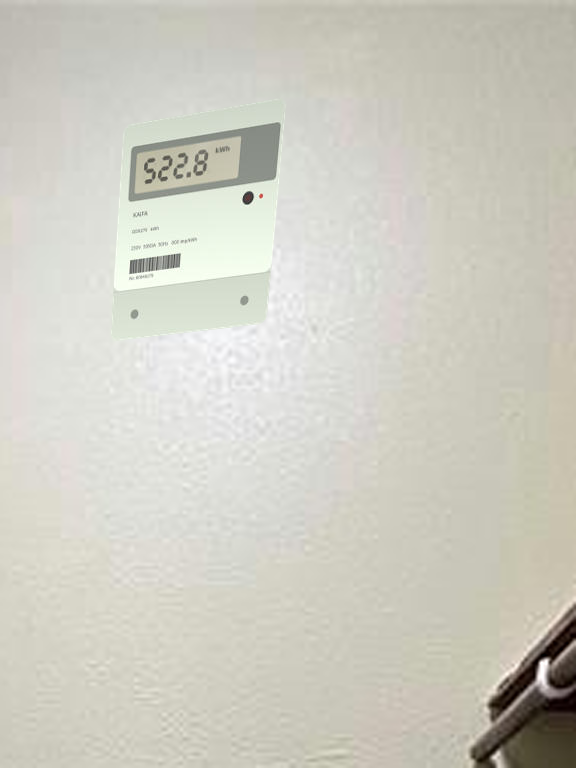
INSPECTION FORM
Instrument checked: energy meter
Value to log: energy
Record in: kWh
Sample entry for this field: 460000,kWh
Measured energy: 522.8,kWh
